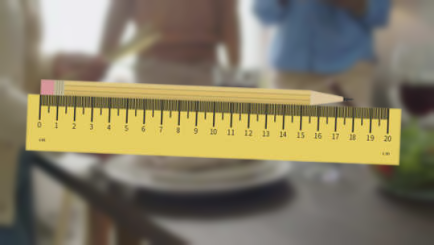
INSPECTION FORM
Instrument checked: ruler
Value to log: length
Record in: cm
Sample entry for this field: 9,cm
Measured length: 18,cm
